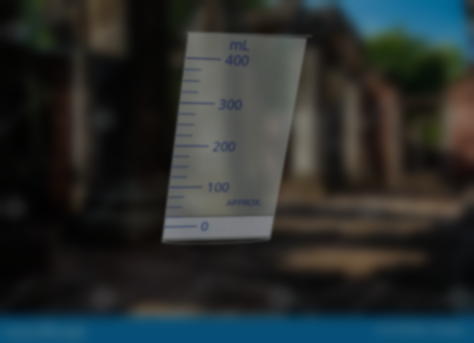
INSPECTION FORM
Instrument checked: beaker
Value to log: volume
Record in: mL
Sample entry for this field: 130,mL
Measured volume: 25,mL
